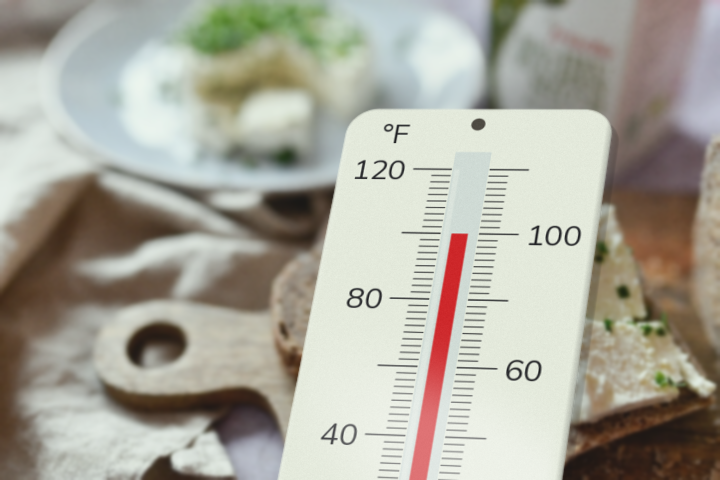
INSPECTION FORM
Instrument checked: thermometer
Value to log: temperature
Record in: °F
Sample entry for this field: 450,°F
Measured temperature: 100,°F
